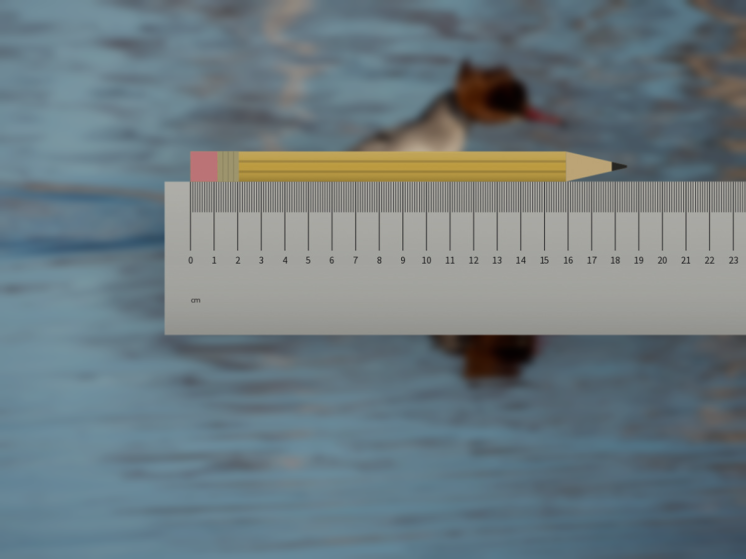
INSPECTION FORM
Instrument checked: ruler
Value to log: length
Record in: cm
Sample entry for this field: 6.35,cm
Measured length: 18.5,cm
